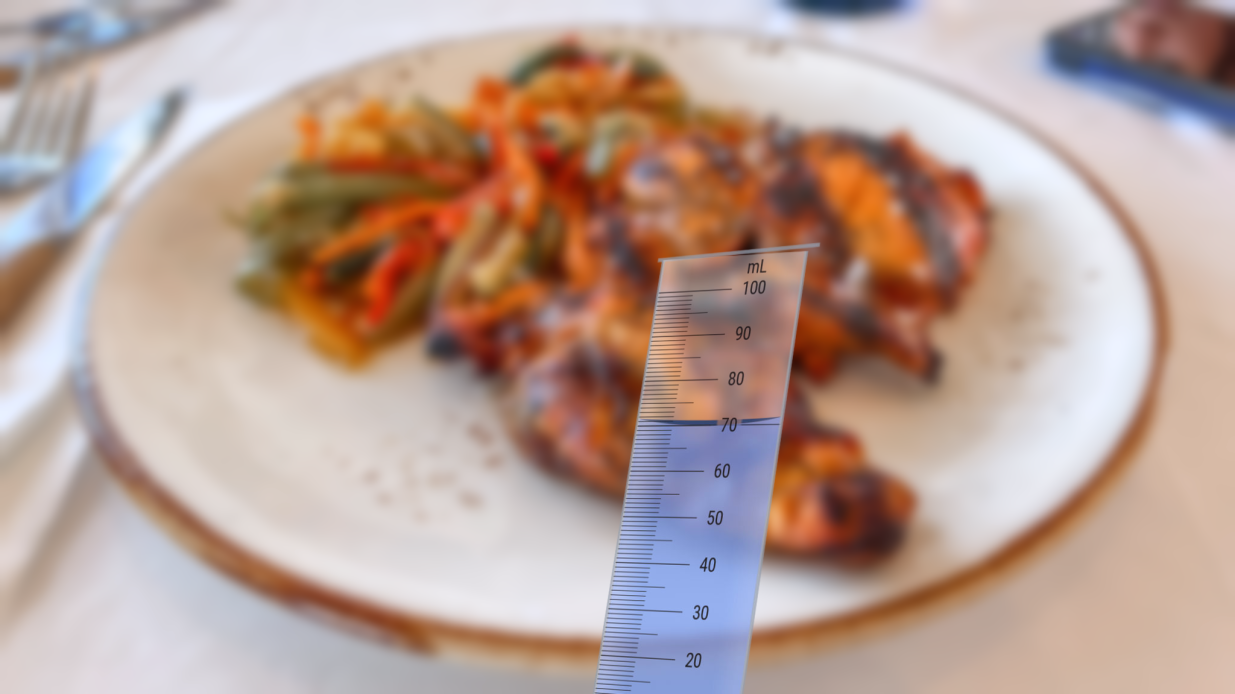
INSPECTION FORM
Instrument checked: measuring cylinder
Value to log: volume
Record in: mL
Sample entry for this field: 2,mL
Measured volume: 70,mL
